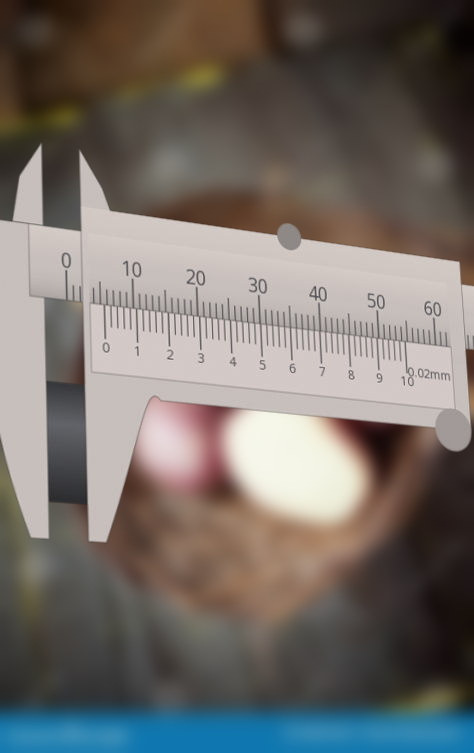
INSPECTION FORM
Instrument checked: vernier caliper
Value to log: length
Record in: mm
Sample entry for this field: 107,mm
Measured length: 5.6,mm
